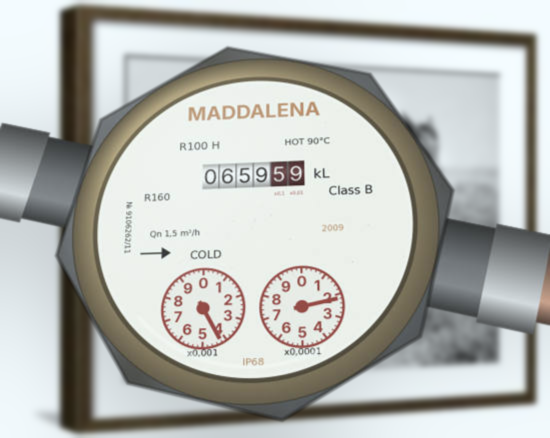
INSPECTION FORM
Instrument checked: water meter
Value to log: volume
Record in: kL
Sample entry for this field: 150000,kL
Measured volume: 659.5942,kL
